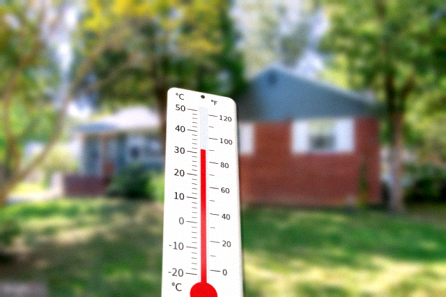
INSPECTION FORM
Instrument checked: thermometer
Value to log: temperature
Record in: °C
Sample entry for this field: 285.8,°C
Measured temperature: 32,°C
